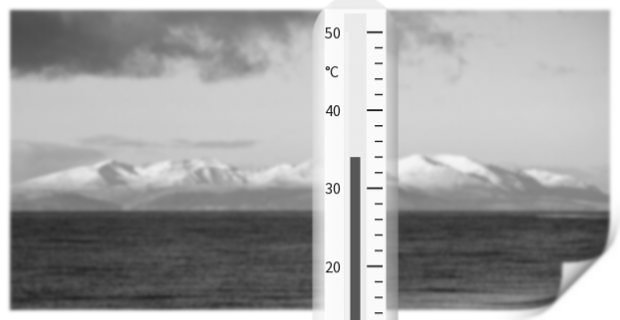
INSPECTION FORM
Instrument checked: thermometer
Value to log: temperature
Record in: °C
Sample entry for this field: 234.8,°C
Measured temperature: 34,°C
